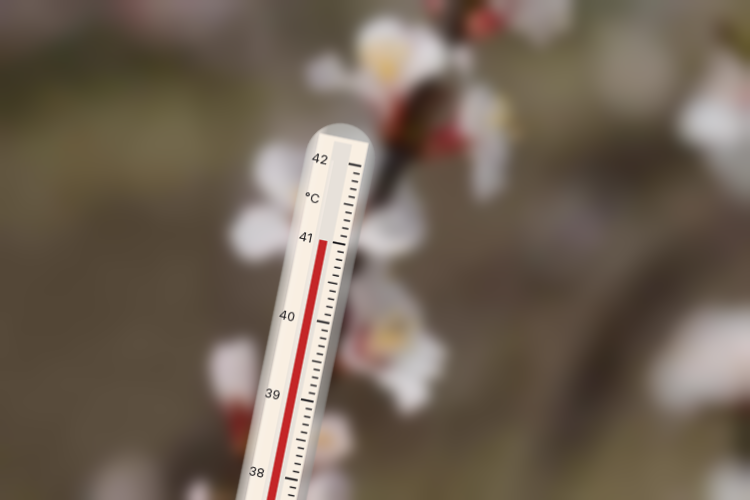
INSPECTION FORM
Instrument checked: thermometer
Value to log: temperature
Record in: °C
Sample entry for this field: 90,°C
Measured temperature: 41,°C
